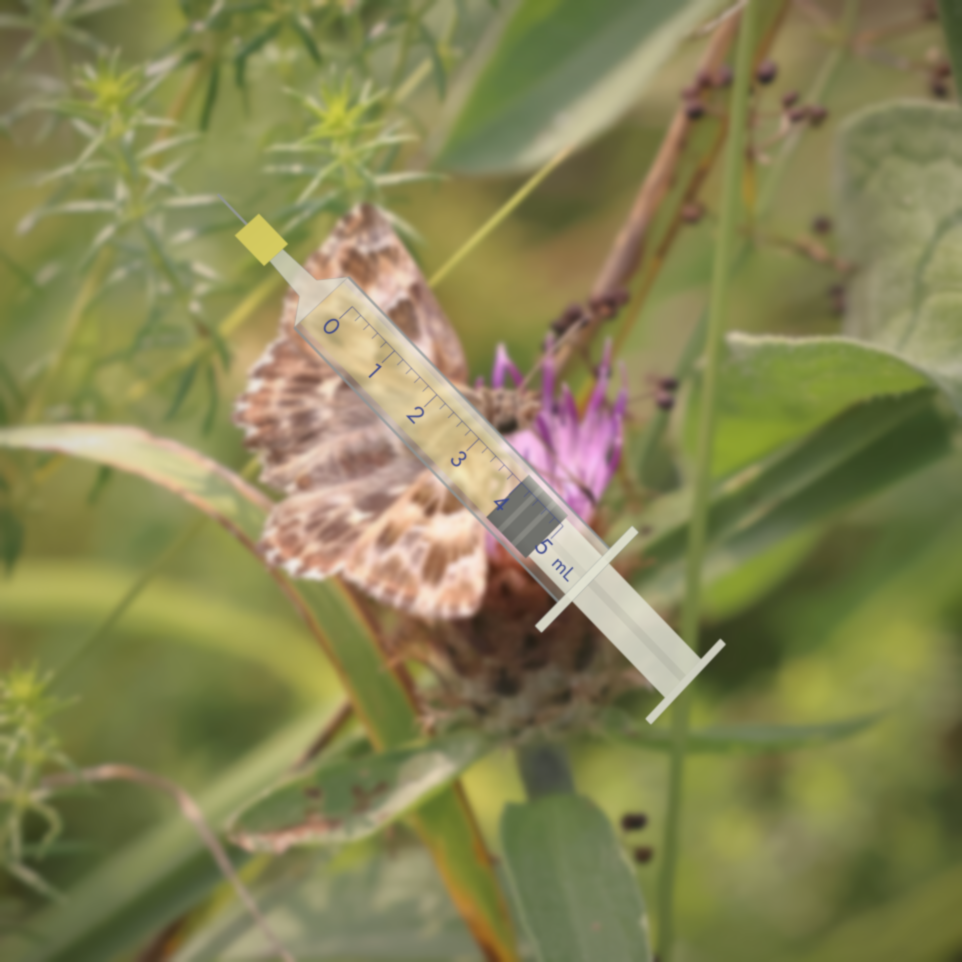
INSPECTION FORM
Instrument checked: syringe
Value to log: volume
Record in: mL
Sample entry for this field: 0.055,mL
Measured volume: 4,mL
